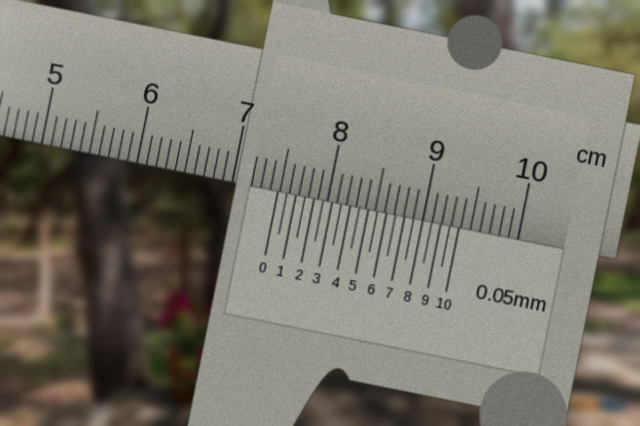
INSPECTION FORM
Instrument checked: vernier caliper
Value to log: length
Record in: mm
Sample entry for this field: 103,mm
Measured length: 74.8,mm
